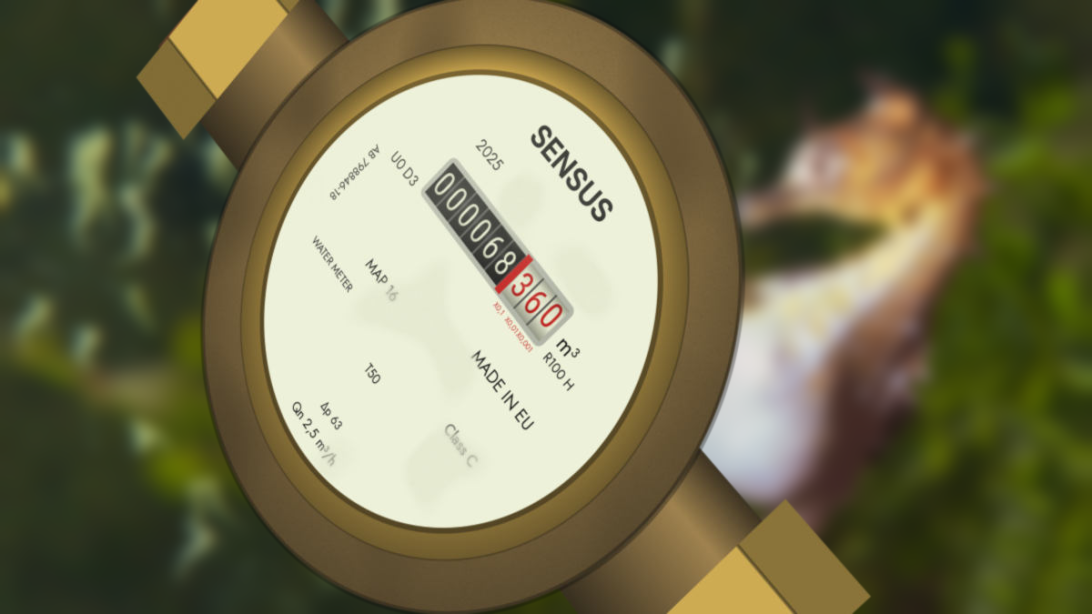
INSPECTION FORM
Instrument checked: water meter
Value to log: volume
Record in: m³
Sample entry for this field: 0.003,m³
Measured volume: 68.360,m³
